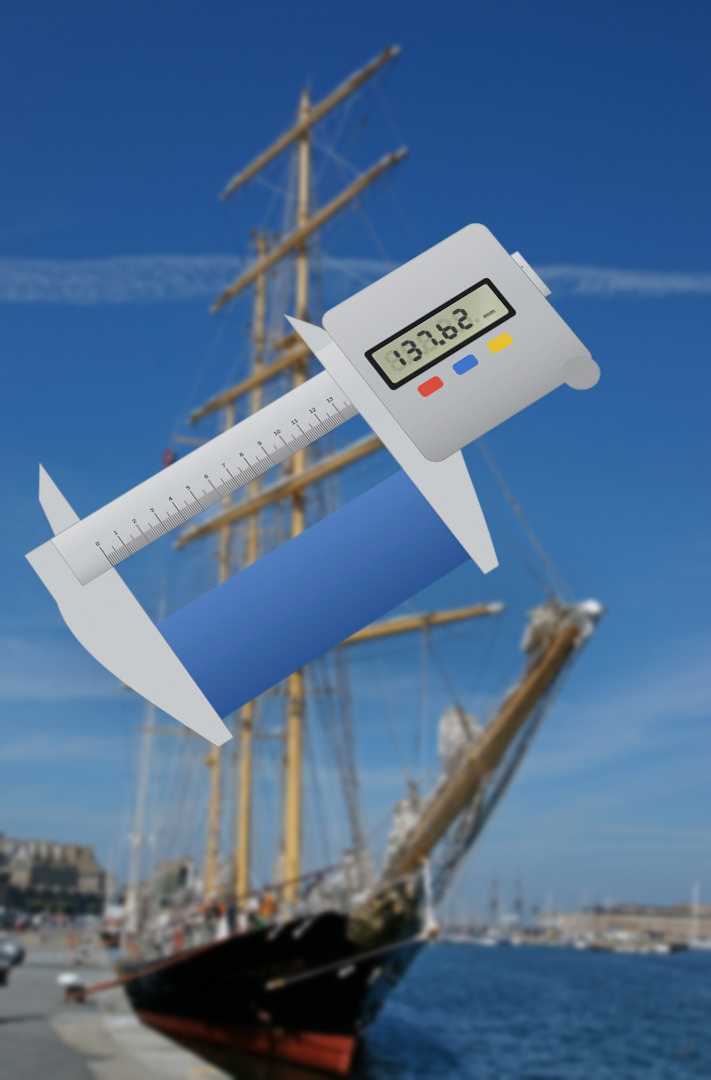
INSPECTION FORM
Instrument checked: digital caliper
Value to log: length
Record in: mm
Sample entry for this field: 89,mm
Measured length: 137.62,mm
